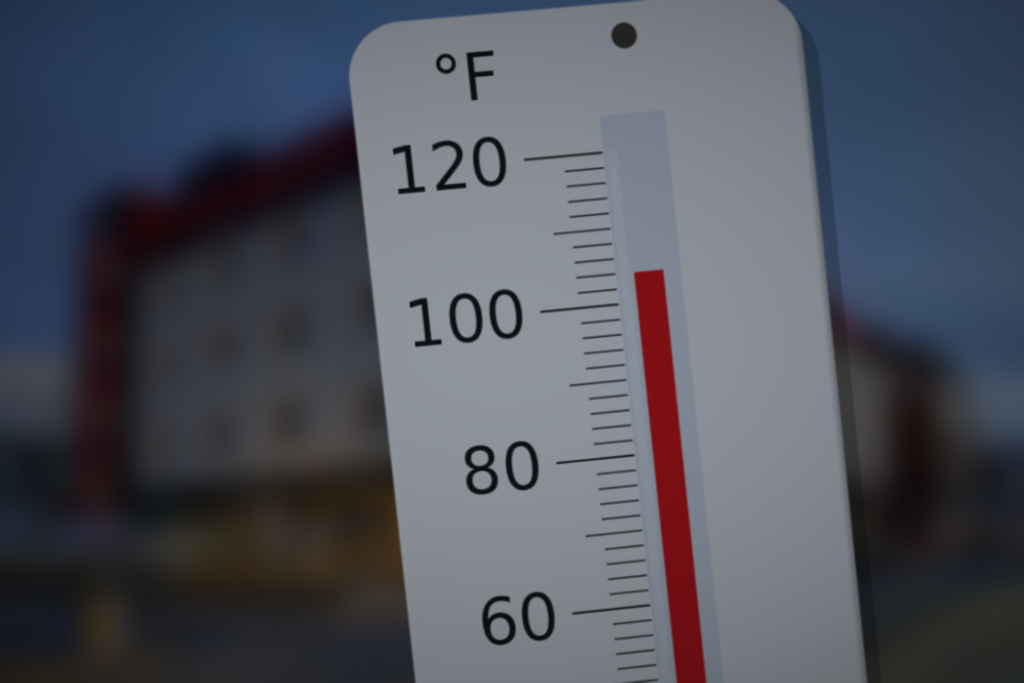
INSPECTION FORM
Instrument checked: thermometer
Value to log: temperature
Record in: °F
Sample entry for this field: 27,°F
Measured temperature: 104,°F
